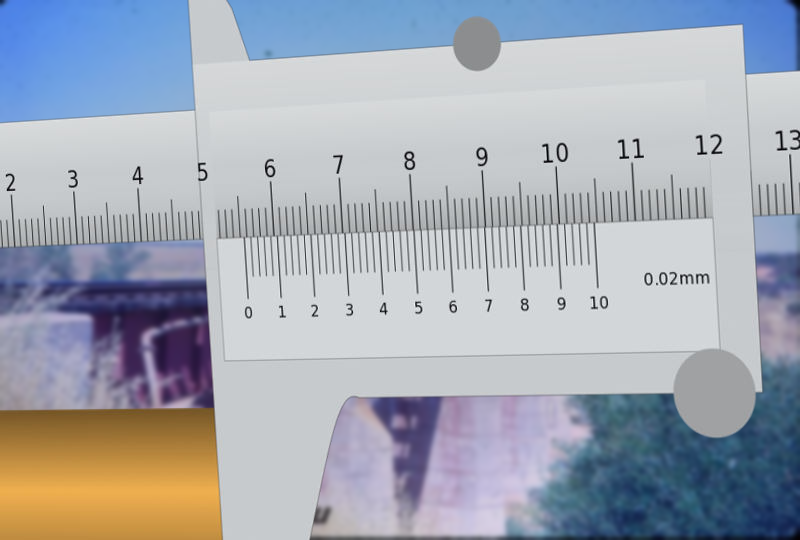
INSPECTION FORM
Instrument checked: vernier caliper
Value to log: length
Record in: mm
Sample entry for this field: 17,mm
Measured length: 55.6,mm
